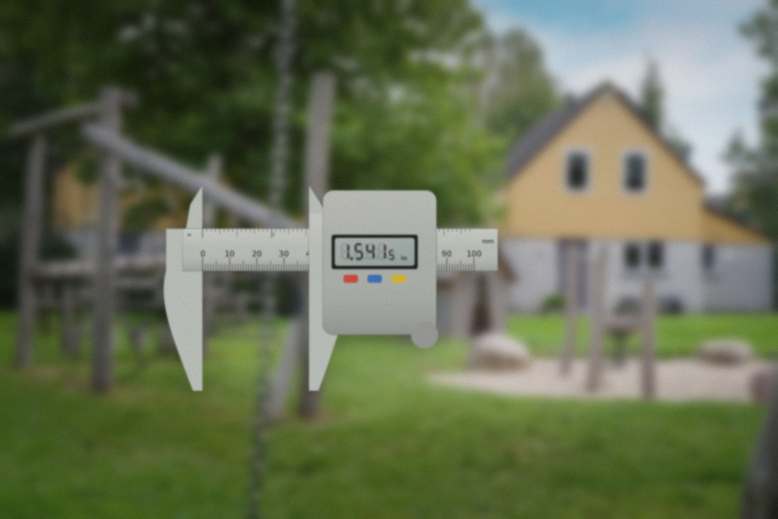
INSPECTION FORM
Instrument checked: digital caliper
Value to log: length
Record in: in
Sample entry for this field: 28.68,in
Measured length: 1.5415,in
